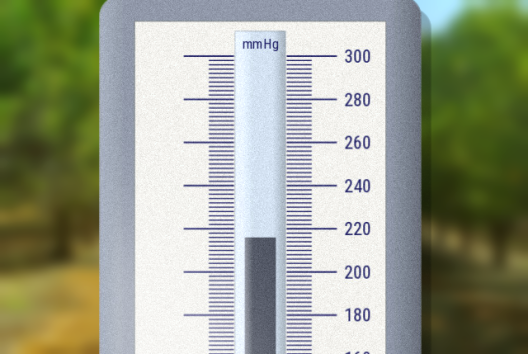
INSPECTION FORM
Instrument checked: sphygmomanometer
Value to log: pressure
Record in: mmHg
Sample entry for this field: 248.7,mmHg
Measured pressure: 216,mmHg
